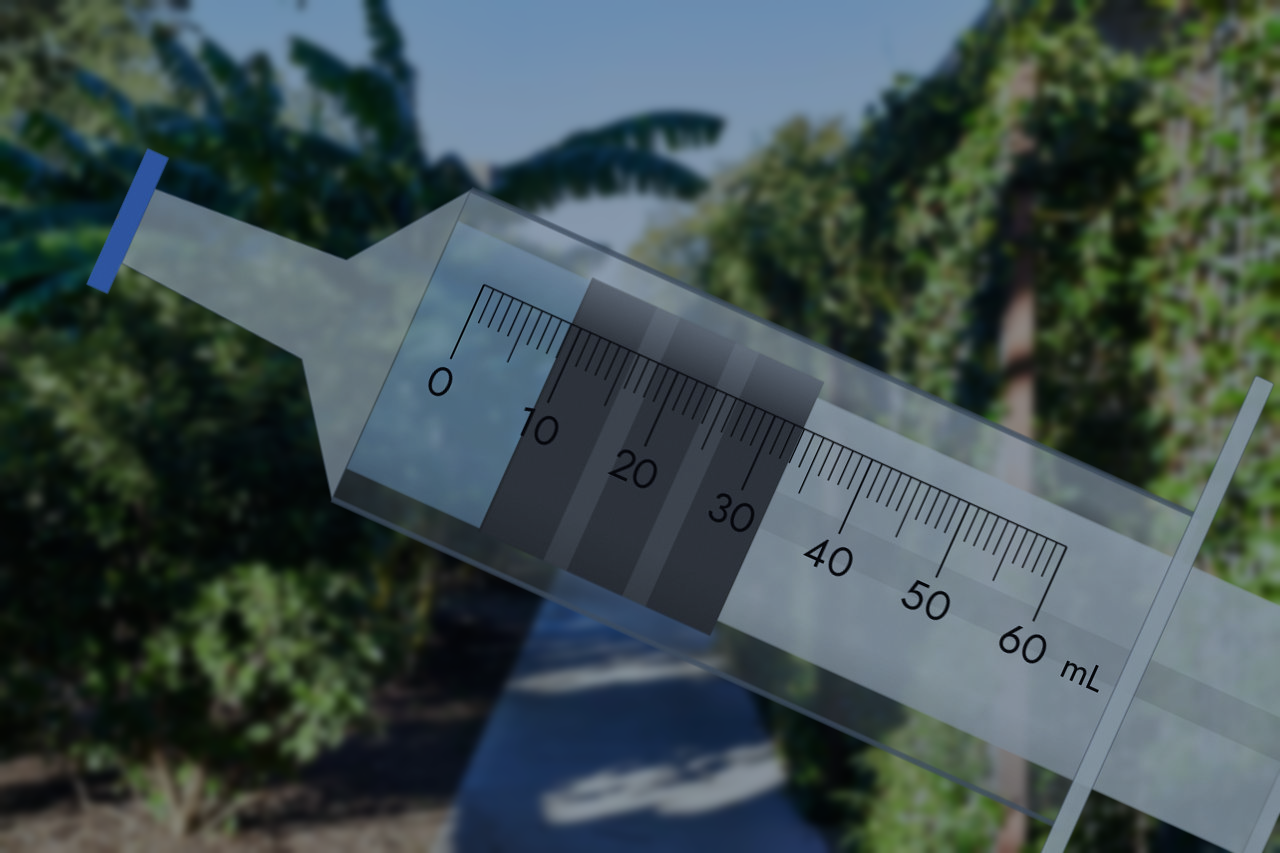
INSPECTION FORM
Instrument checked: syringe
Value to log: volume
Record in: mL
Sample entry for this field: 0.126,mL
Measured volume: 9,mL
